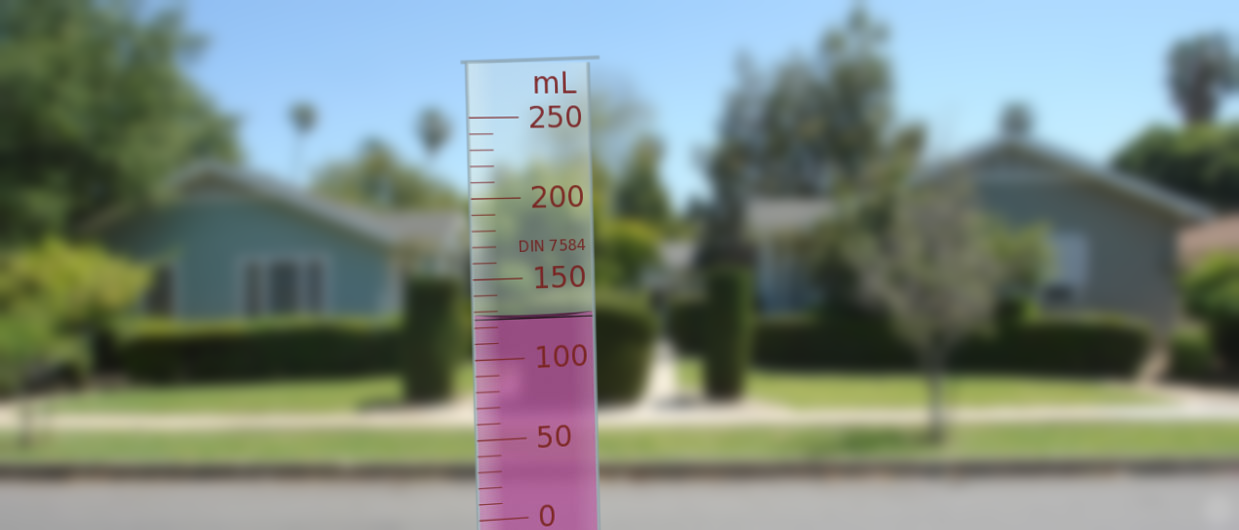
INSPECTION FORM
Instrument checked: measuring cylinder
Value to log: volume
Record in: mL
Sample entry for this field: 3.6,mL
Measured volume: 125,mL
